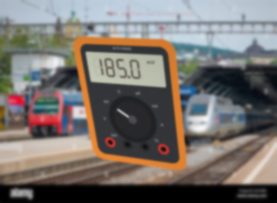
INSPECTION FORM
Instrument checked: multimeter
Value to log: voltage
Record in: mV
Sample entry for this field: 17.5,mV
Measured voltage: 185.0,mV
